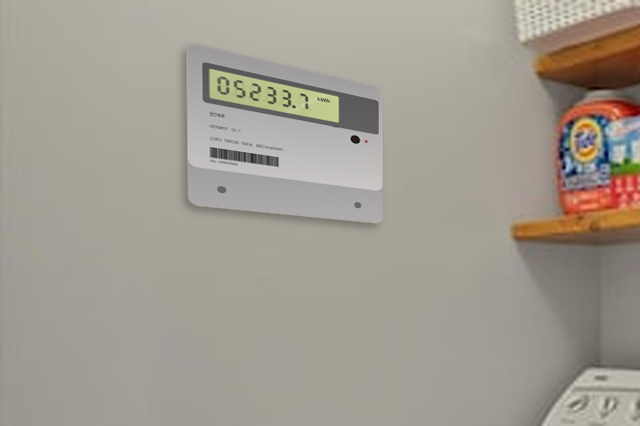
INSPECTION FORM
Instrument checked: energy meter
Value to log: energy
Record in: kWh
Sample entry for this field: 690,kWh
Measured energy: 5233.7,kWh
